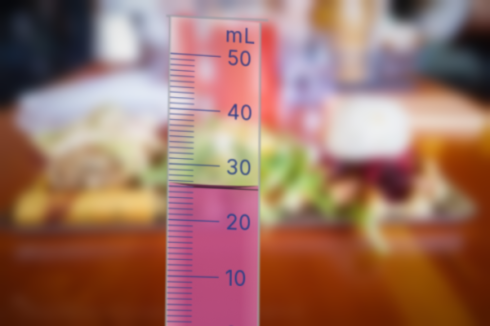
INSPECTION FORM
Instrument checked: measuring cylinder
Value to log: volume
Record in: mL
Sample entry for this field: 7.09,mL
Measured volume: 26,mL
